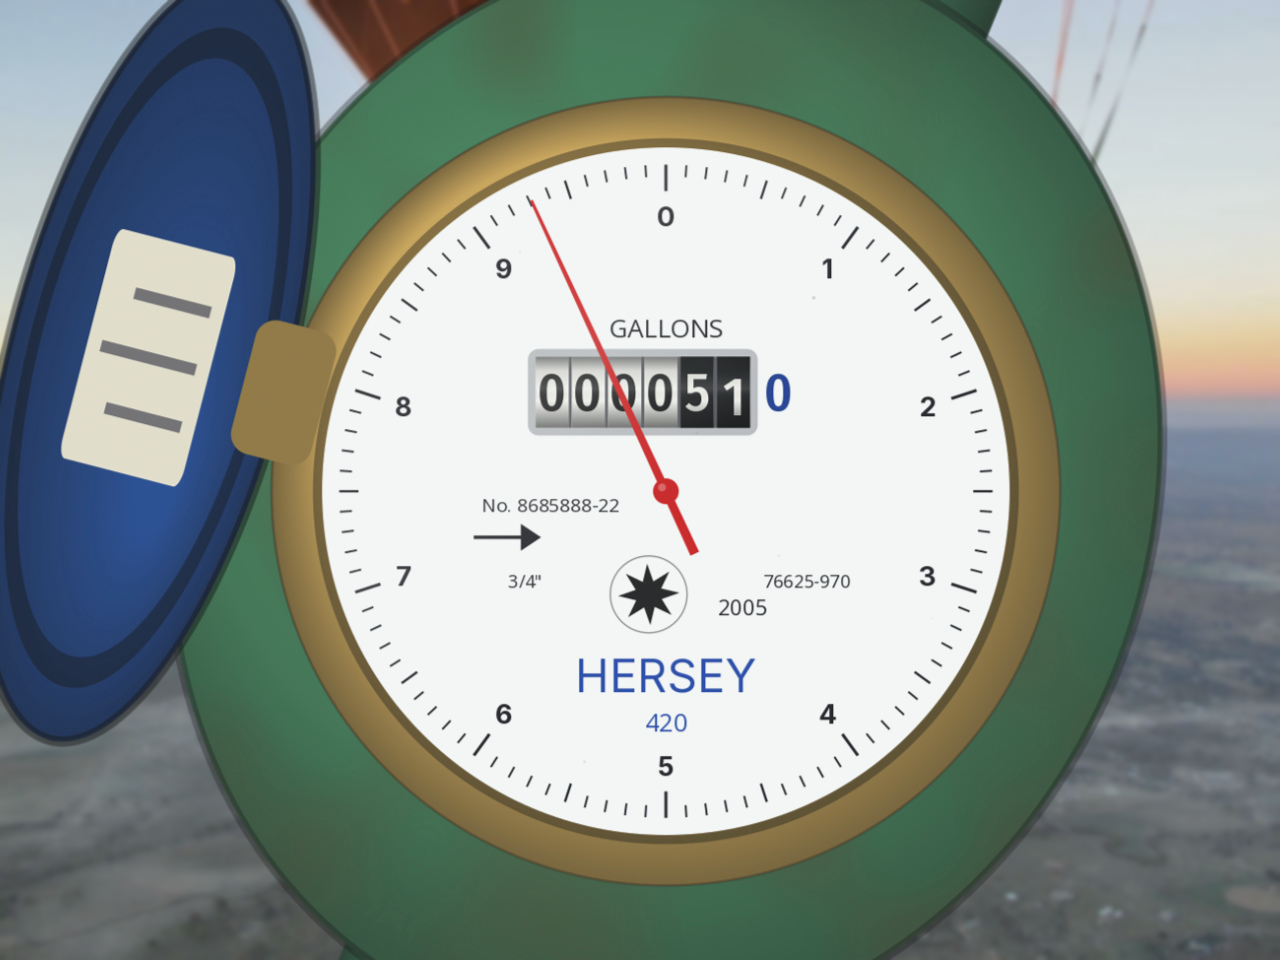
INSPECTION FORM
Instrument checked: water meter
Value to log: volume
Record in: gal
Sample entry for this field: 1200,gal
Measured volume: 509.3,gal
